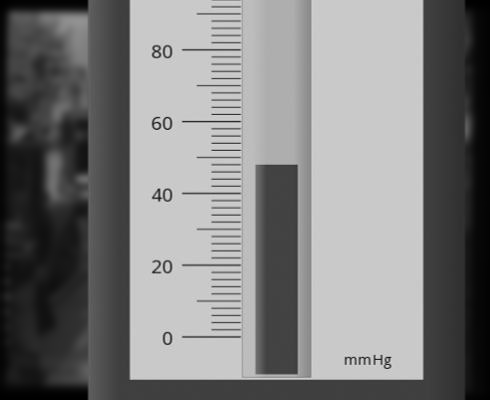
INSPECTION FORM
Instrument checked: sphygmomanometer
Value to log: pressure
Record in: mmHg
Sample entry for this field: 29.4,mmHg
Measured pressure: 48,mmHg
